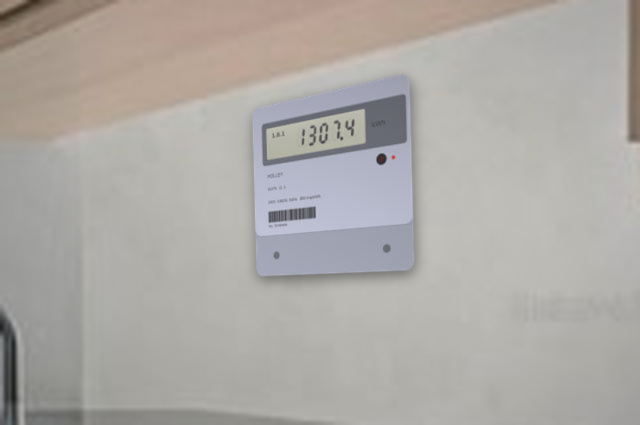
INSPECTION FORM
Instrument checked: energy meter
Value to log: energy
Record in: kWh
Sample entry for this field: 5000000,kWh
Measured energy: 1307.4,kWh
